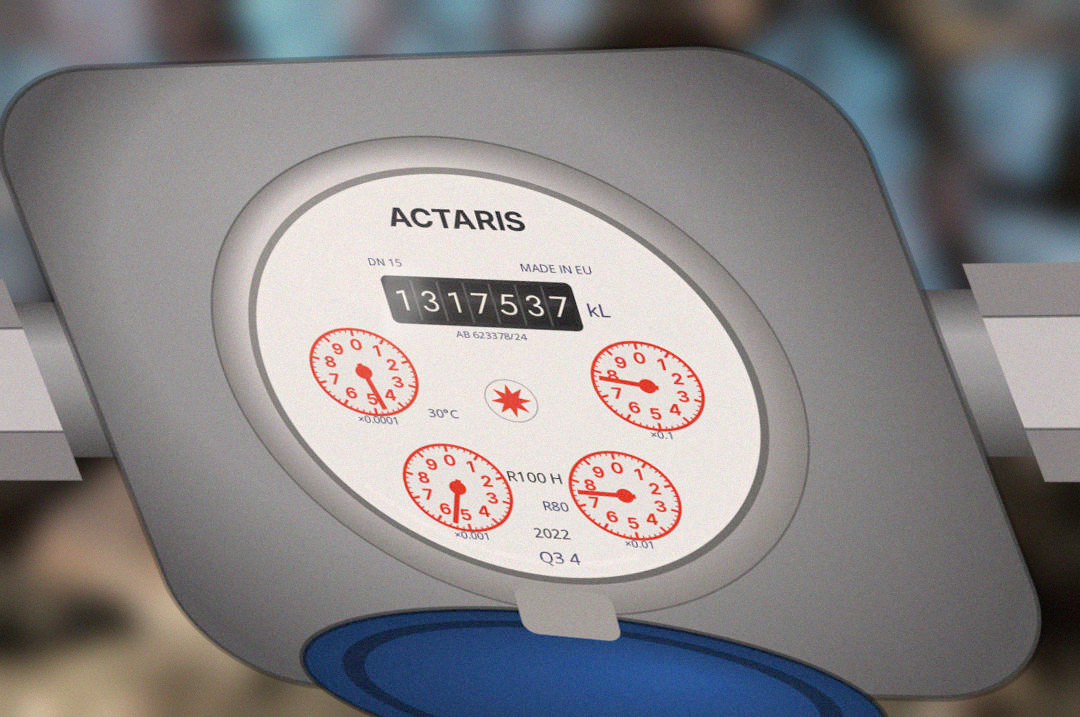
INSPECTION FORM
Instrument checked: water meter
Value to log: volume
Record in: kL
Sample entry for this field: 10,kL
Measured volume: 1317537.7754,kL
